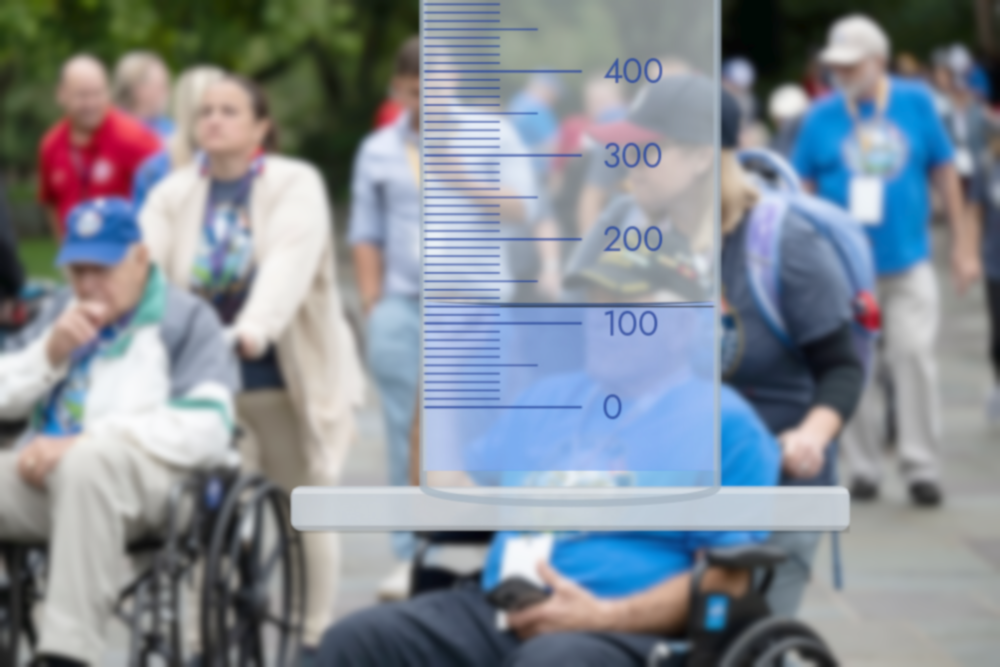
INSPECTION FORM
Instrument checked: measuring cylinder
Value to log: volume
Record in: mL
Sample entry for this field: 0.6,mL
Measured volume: 120,mL
